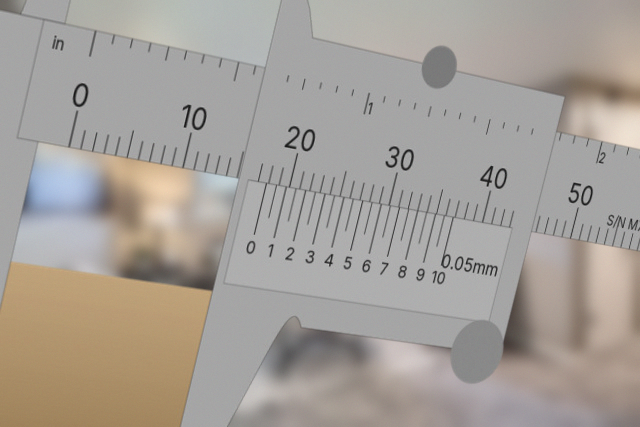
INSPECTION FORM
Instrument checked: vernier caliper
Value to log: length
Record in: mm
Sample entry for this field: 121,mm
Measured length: 17.8,mm
